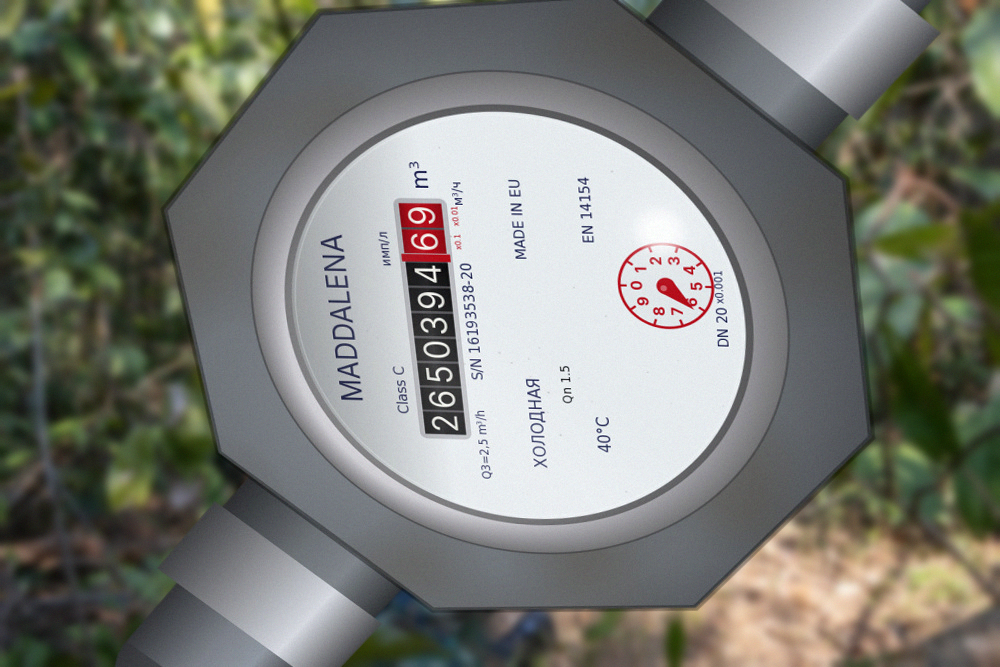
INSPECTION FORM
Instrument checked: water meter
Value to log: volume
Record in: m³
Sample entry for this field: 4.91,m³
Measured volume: 2650394.696,m³
